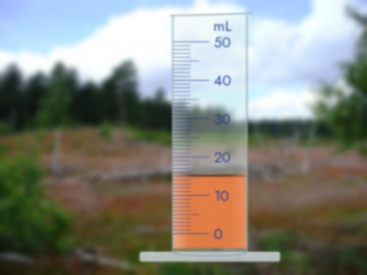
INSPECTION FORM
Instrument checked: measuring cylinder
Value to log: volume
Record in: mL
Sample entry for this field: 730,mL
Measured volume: 15,mL
